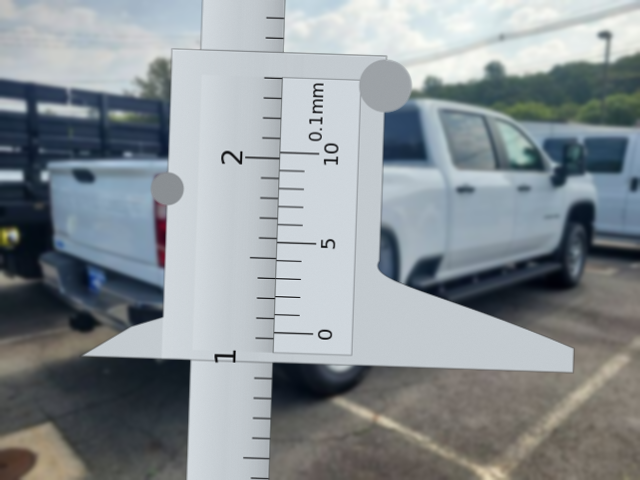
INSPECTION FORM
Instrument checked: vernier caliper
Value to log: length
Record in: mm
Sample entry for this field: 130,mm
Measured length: 11.3,mm
